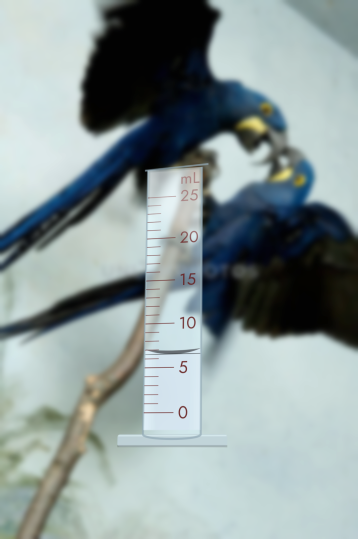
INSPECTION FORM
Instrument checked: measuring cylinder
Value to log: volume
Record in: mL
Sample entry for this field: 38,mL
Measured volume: 6.5,mL
